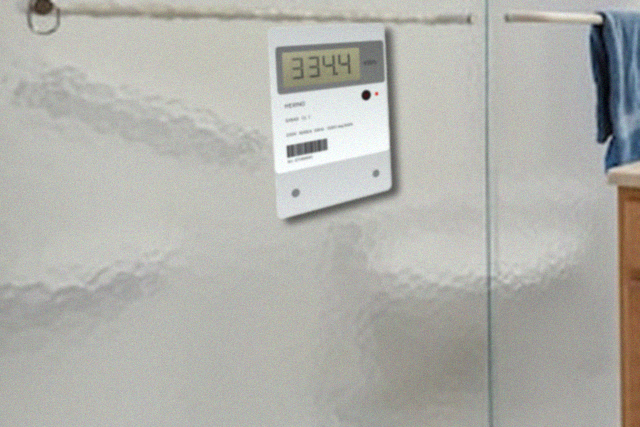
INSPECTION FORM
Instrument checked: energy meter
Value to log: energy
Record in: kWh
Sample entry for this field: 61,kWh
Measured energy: 334.4,kWh
